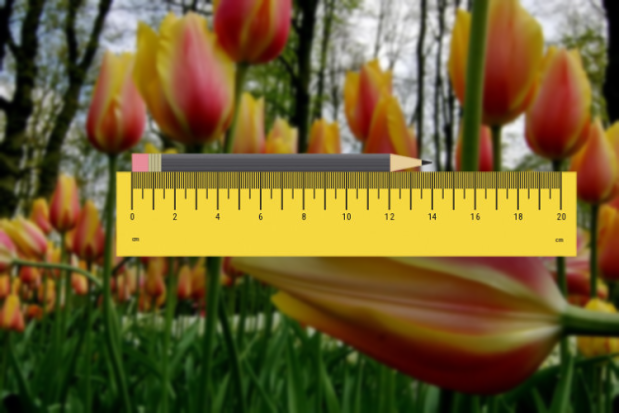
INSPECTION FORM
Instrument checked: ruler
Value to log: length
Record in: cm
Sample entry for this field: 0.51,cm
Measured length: 14,cm
